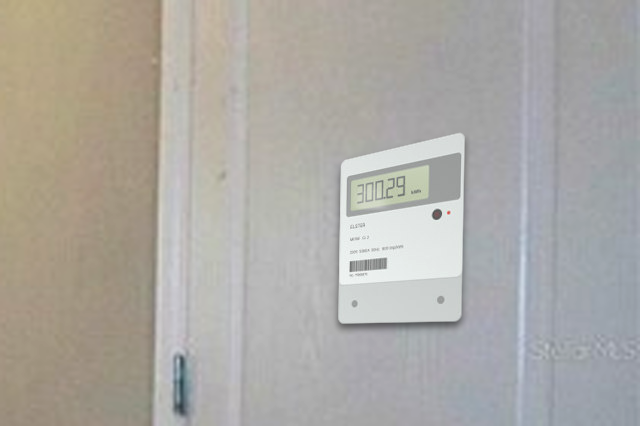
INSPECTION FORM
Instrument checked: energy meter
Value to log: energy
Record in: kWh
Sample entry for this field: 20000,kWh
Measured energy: 300.29,kWh
